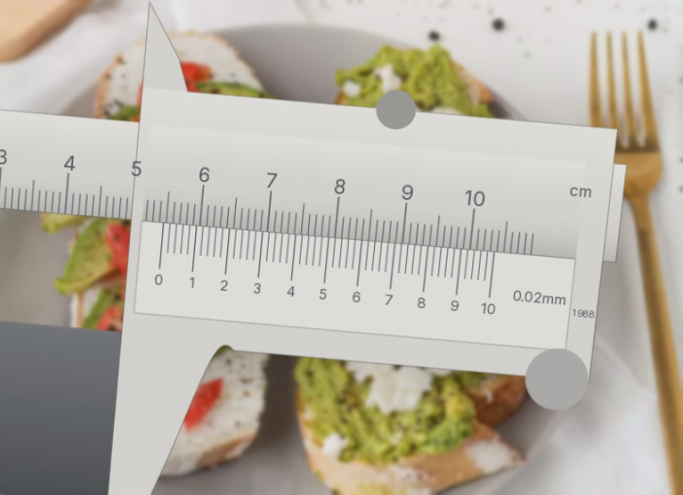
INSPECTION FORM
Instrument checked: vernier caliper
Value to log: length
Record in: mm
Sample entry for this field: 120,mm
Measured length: 54.6,mm
